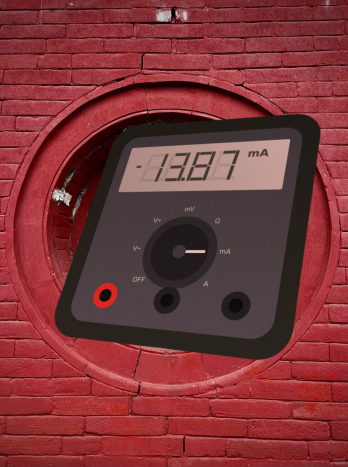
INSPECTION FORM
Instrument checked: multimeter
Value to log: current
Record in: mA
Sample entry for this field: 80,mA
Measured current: -13.87,mA
